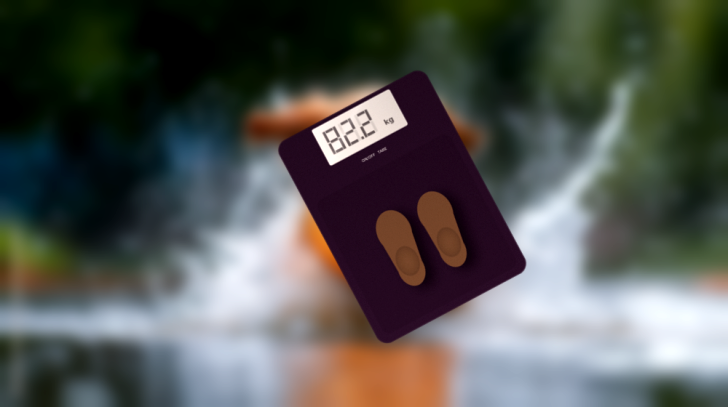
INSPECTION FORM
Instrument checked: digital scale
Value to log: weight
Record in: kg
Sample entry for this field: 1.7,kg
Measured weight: 82.2,kg
